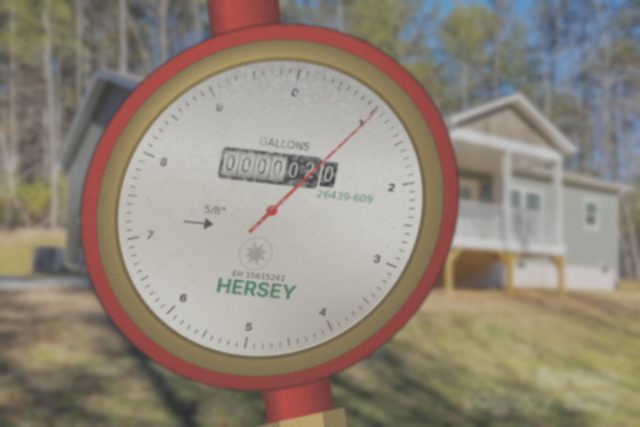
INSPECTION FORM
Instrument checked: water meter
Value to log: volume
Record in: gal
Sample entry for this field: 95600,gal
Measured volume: 21.0,gal
